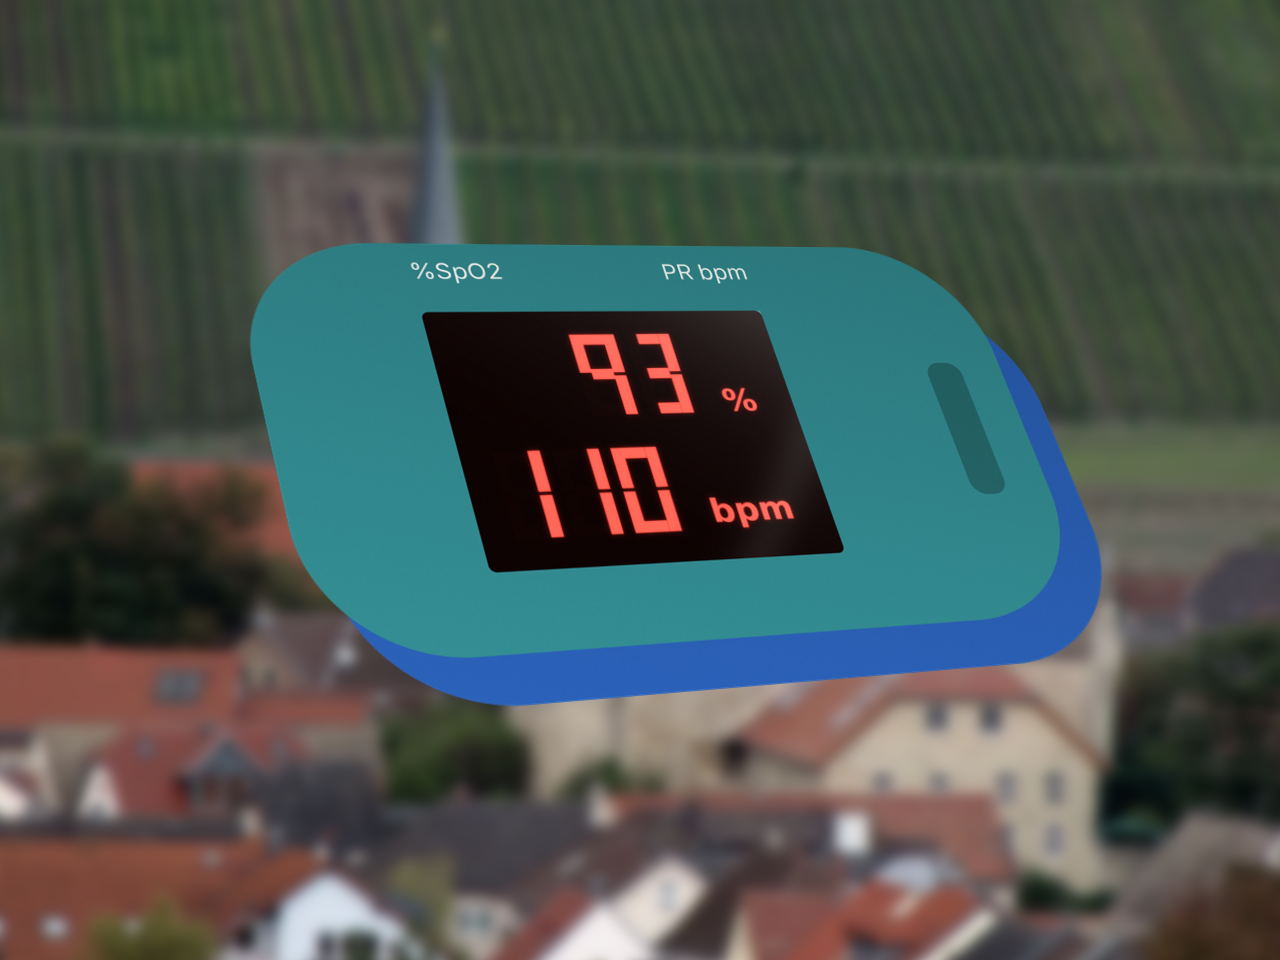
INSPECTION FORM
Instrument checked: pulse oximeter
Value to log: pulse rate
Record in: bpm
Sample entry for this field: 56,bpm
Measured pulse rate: 110,bpm
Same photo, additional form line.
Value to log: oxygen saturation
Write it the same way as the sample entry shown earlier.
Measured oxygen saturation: 93,%
